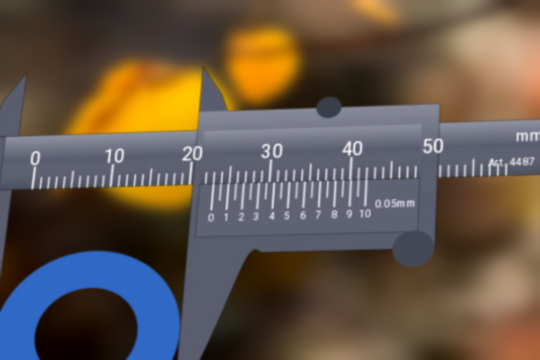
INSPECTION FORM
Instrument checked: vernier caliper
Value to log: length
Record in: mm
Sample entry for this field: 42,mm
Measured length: 23.0,mm
